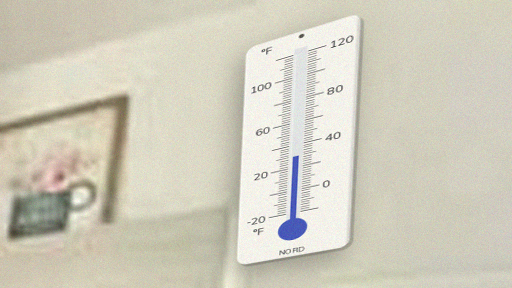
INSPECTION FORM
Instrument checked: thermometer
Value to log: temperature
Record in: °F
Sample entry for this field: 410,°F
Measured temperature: 30,°F
